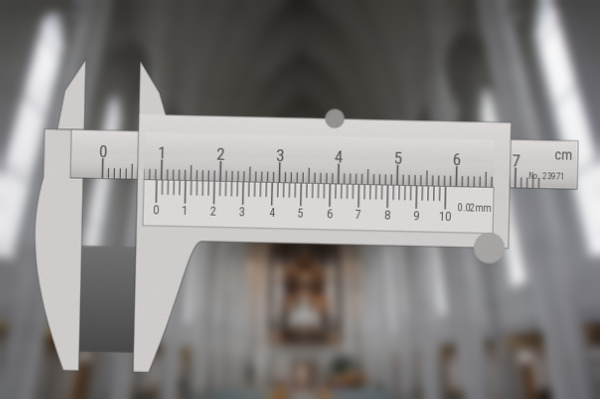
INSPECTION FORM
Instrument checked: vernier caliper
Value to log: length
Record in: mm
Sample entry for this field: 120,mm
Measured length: 9.2,mm
